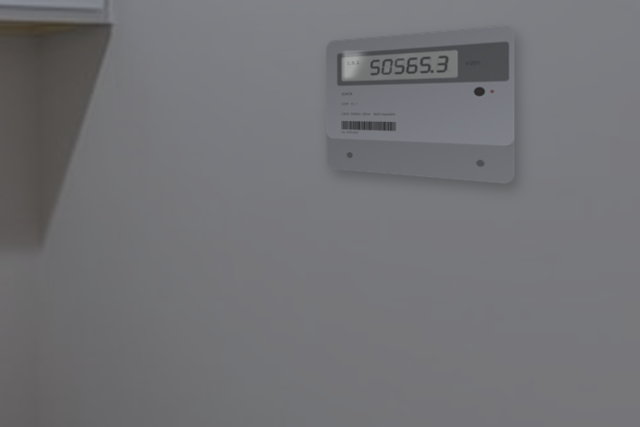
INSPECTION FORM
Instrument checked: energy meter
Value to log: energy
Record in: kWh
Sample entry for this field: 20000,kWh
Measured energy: 50565.3,kWh
